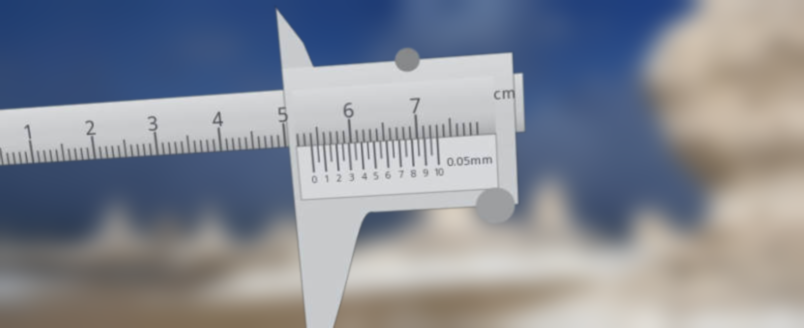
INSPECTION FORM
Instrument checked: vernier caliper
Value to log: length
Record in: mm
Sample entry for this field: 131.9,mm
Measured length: 54.0,mm
